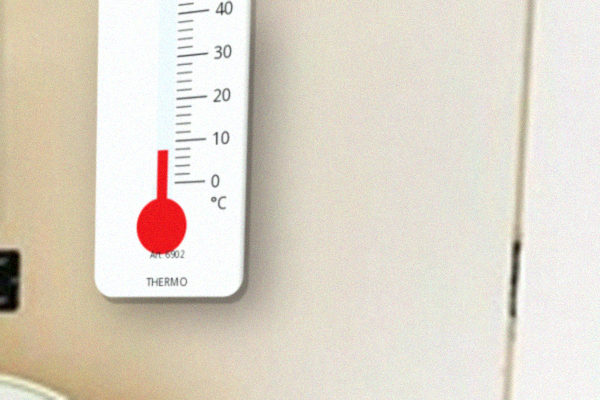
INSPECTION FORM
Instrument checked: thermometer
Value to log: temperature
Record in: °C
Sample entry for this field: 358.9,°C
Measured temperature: 8,°C
